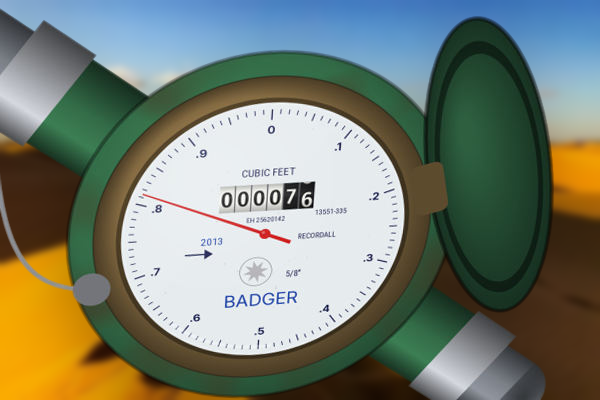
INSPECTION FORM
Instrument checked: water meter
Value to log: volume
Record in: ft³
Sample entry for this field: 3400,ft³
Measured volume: 75.81,ft³
